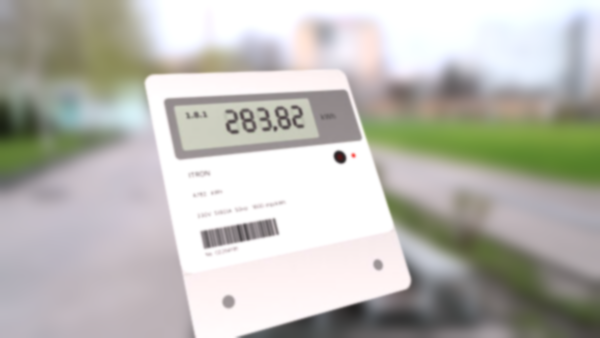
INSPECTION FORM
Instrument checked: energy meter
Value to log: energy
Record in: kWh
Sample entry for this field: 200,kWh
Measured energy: 283.82,kWh
